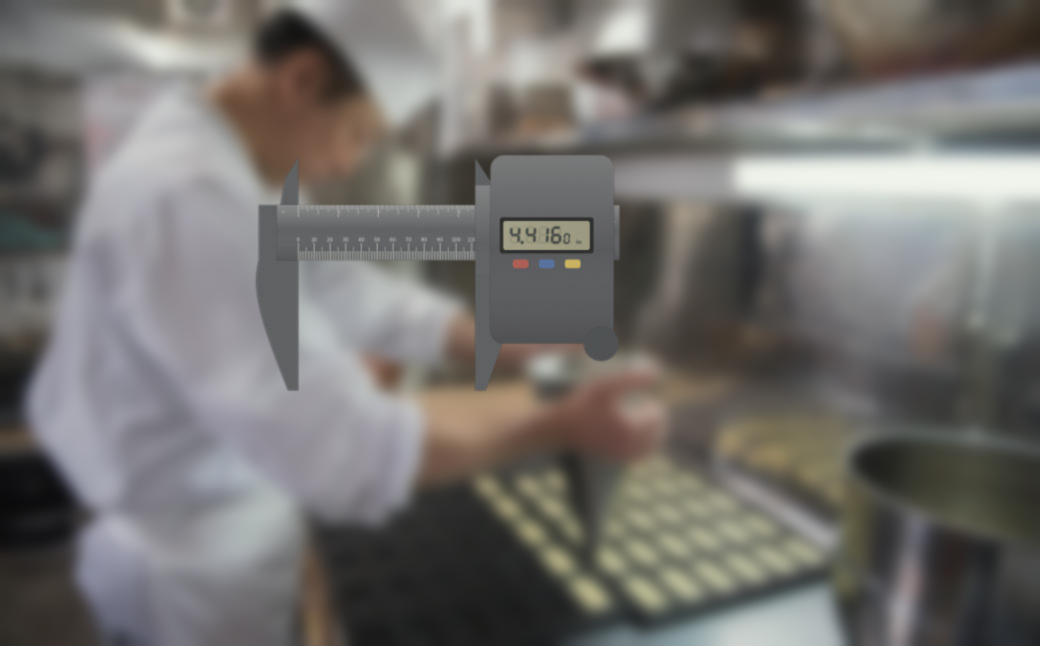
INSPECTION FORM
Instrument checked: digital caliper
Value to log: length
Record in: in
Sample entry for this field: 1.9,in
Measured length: 4.4160,in
